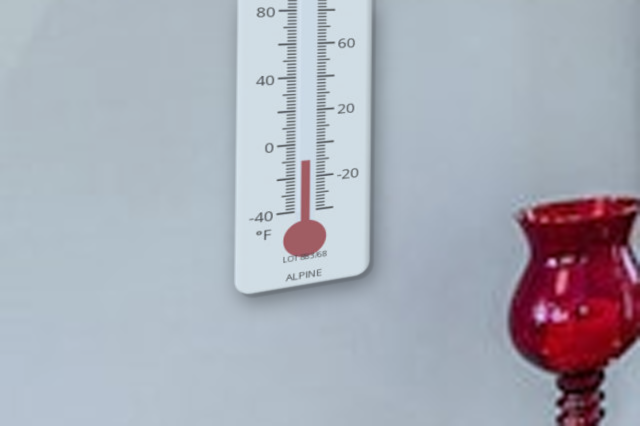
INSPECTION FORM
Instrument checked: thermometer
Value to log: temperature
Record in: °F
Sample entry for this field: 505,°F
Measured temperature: -10,°F
